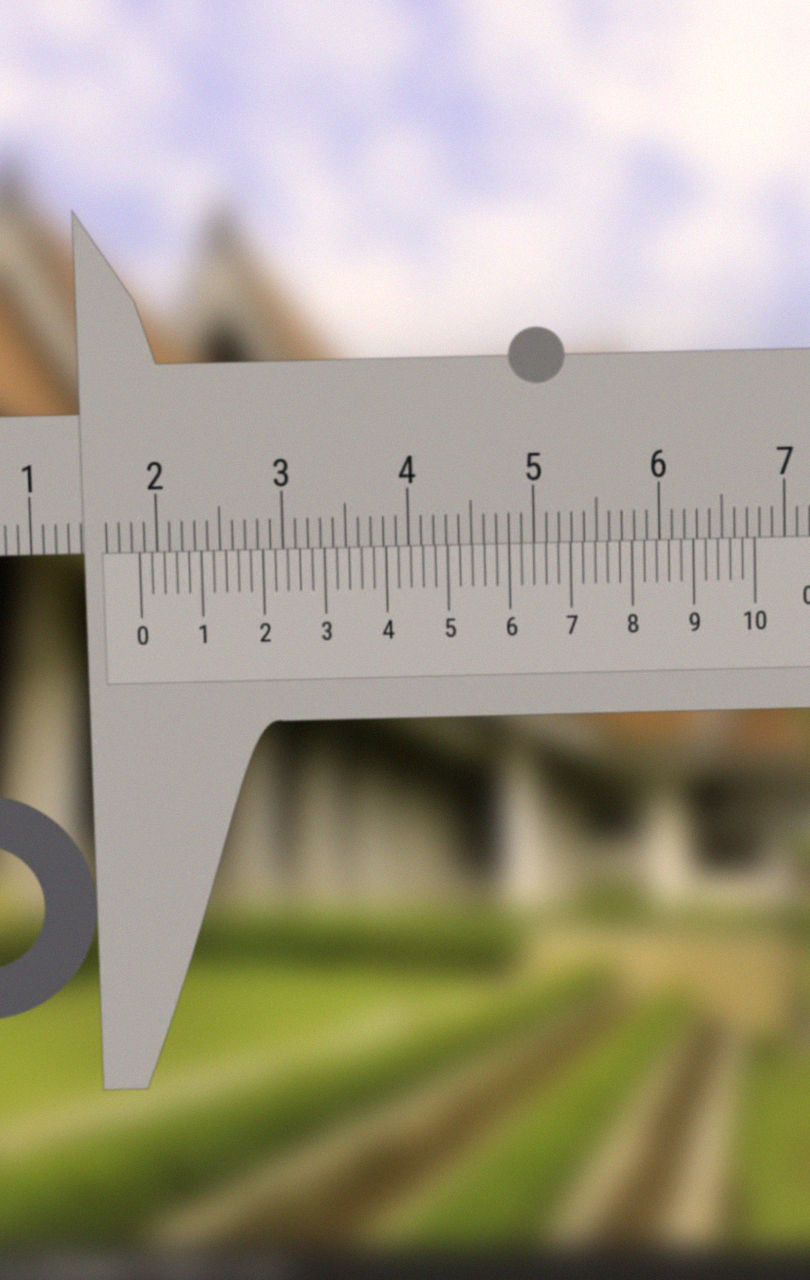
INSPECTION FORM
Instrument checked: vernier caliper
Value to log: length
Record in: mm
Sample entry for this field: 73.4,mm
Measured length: 18.6,mm
